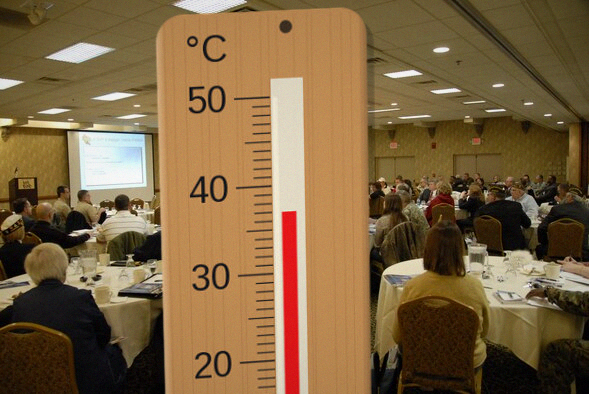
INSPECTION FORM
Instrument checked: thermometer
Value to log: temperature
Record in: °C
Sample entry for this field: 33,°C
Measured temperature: 37,°C
